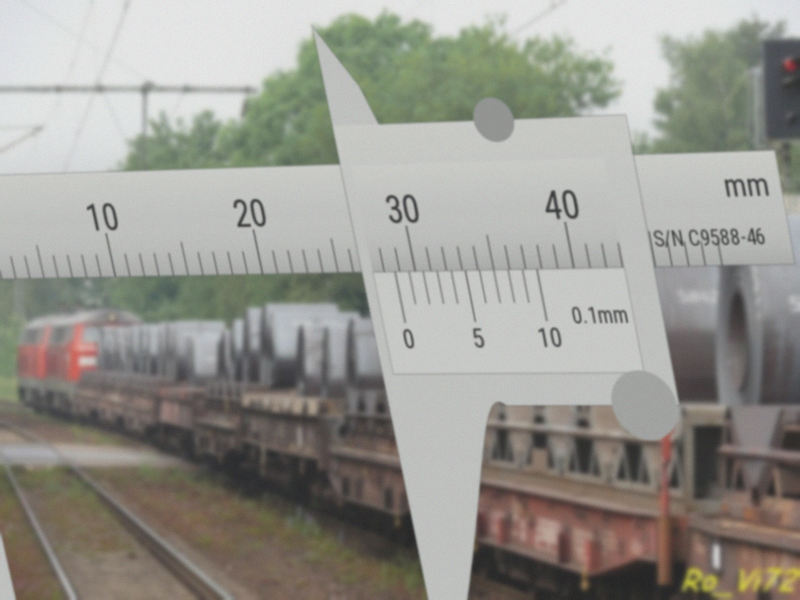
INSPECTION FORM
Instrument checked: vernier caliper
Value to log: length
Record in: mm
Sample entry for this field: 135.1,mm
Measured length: 28.7,mm
